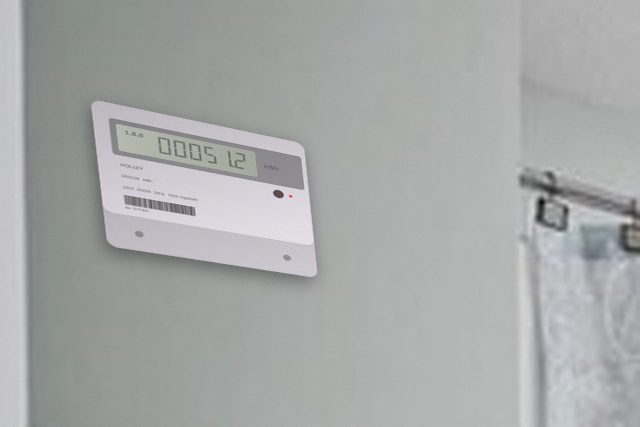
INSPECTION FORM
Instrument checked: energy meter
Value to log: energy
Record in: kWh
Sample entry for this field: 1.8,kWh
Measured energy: 51.2,kWh
